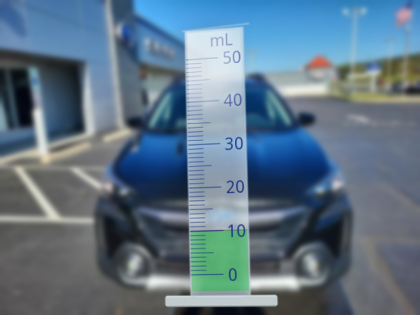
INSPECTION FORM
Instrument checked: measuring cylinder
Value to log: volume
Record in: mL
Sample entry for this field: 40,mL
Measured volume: 10,mL
